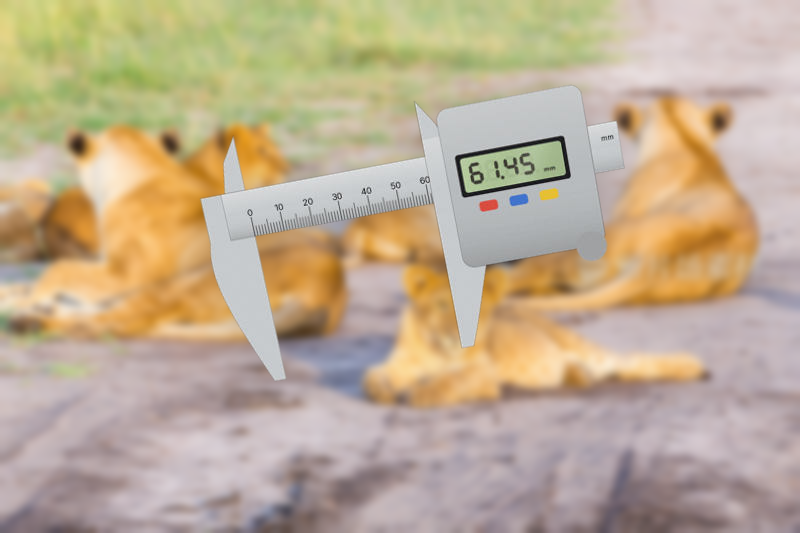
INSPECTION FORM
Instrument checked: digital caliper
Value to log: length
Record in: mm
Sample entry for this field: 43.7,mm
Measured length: 61.45,mm
